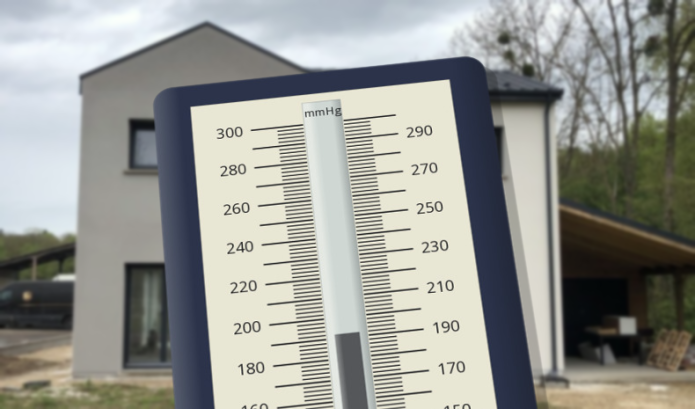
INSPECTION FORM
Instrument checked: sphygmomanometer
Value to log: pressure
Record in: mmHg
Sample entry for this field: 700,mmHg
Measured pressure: 192,mmHg
